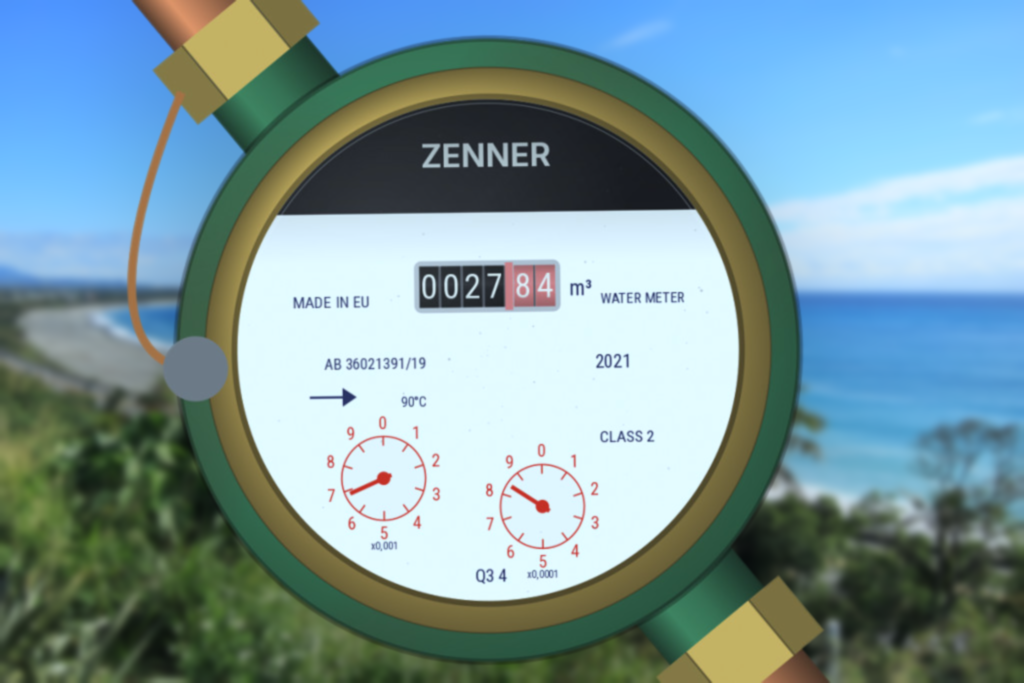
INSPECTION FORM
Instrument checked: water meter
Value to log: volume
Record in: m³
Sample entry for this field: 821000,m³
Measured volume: 27.8468,m³
